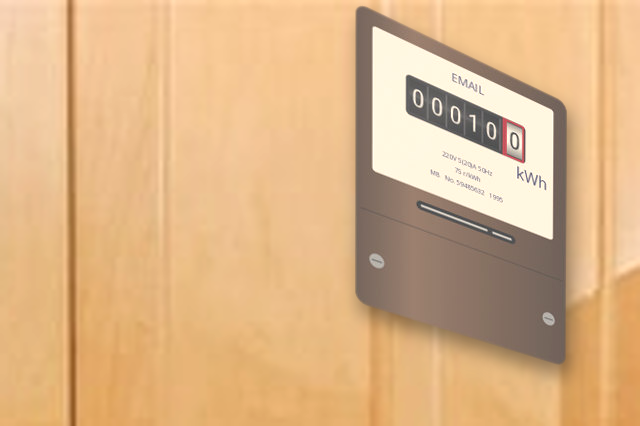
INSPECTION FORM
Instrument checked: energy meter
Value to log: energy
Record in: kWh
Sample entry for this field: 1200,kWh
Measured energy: 10.0,kWh
